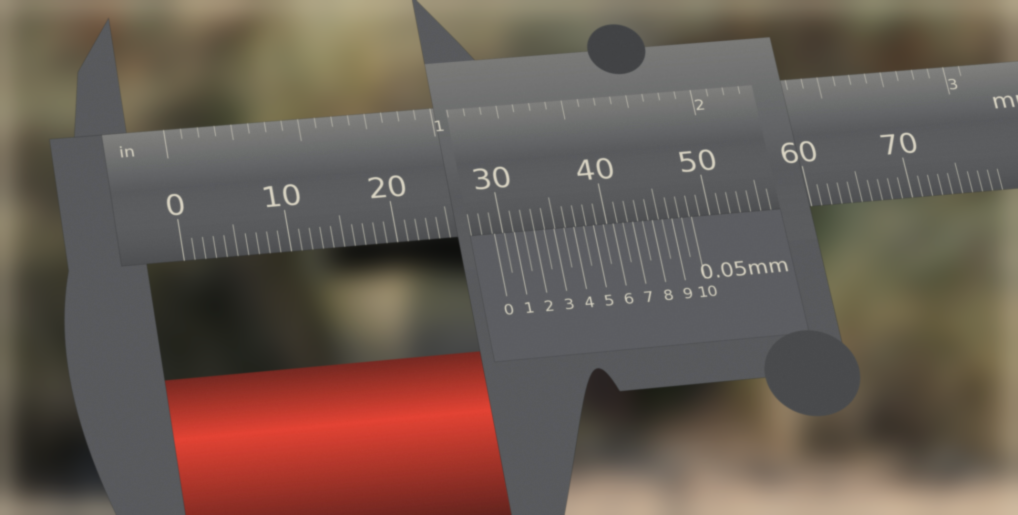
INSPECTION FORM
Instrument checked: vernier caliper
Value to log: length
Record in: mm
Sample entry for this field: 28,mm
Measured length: 29.2,mm
